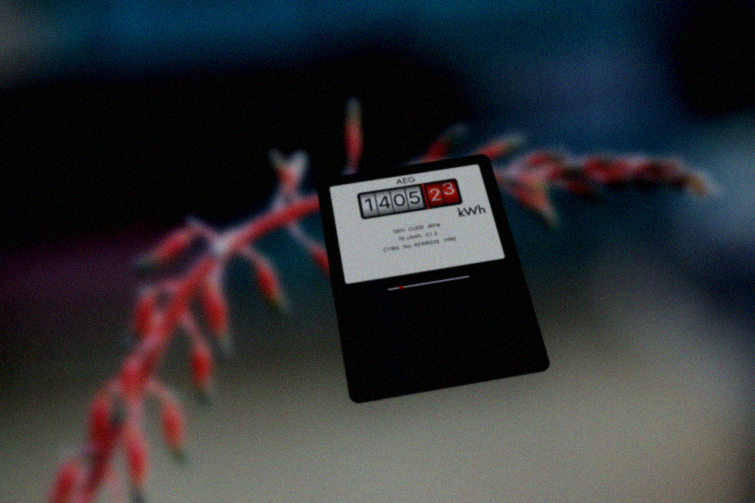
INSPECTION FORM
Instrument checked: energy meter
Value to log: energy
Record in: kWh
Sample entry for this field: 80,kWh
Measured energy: 1405.23,kWh
